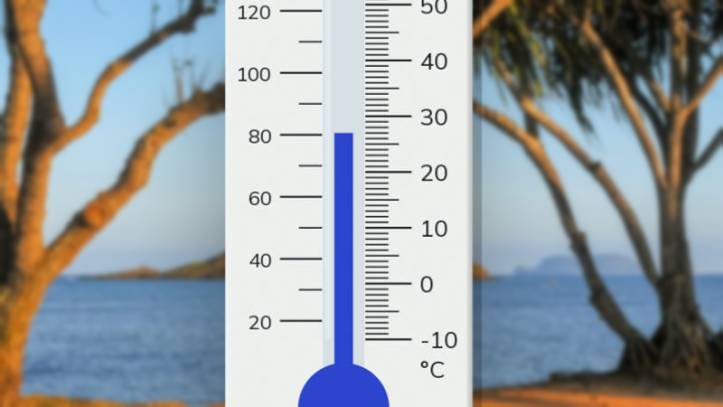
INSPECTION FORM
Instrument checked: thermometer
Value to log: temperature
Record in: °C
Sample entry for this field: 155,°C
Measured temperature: 27,°C
